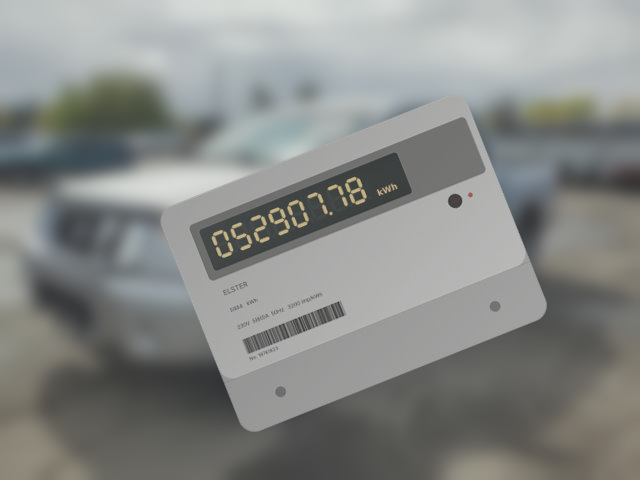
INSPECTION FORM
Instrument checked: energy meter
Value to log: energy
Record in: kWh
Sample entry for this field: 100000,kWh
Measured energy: 52907.78,kWh
